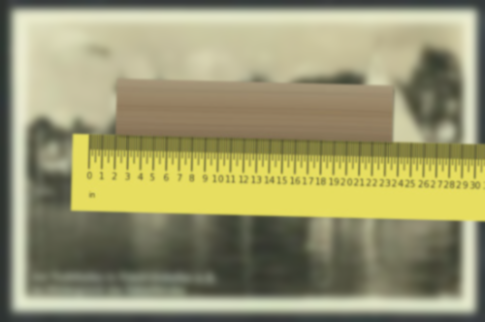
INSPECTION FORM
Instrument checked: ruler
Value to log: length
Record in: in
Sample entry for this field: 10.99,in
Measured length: 21.5,in
